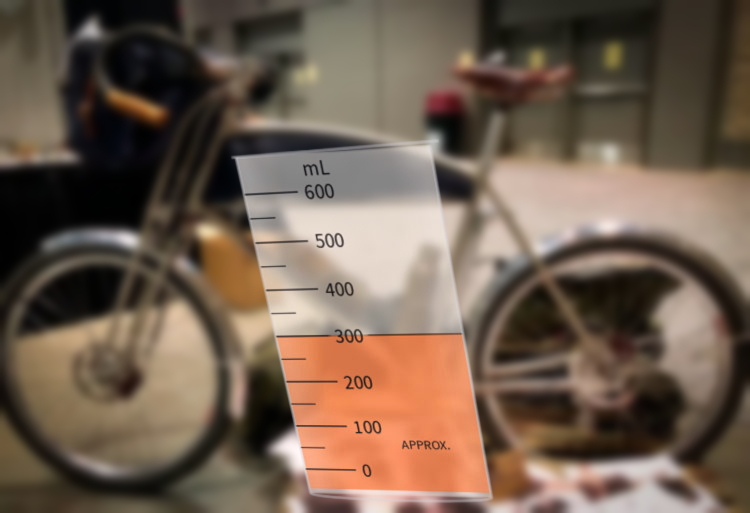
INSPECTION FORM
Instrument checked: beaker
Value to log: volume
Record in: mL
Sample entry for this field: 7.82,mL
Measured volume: 300,mL
